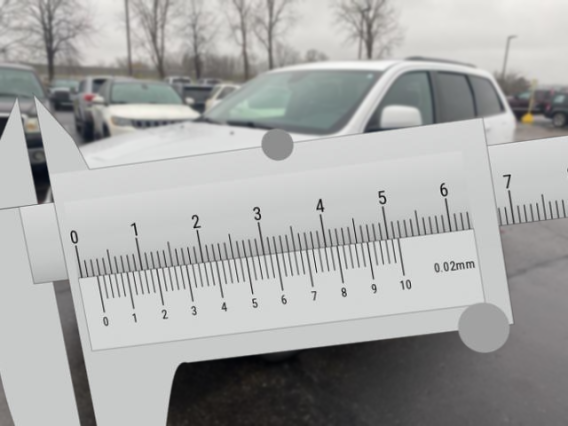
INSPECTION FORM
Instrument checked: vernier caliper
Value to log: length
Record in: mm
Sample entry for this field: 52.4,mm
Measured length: 2.6,mm
